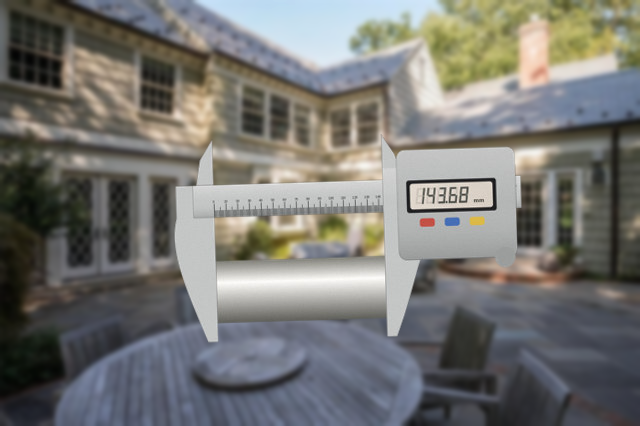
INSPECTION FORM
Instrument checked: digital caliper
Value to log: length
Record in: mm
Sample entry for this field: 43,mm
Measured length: 143.68,mm
